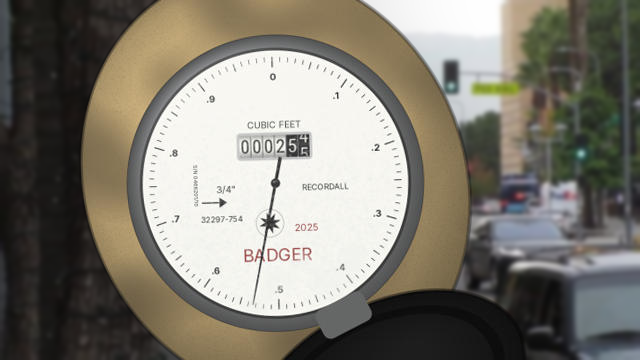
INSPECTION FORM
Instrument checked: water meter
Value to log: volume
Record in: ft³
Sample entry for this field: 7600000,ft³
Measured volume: 254.53,ft³
